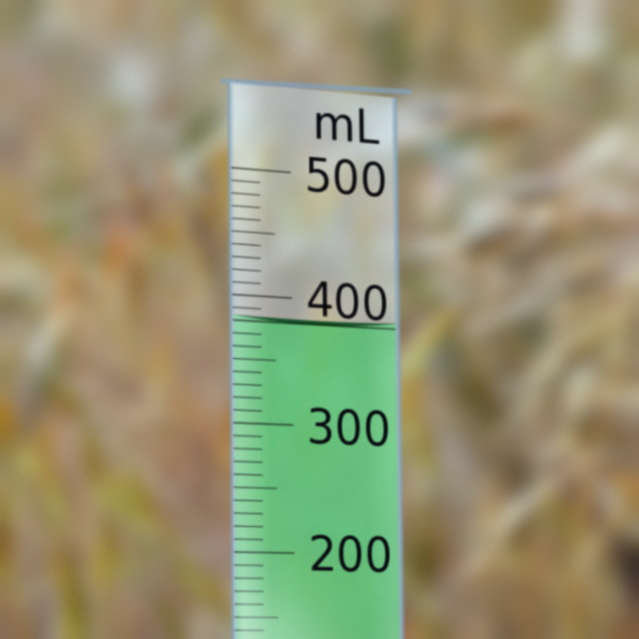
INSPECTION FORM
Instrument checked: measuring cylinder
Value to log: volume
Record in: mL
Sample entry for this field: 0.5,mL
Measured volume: 380,mL
